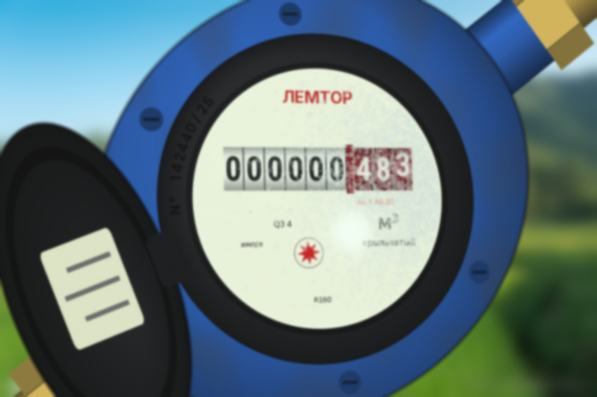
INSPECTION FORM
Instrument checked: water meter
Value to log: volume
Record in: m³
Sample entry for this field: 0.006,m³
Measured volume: 0.483,m³
